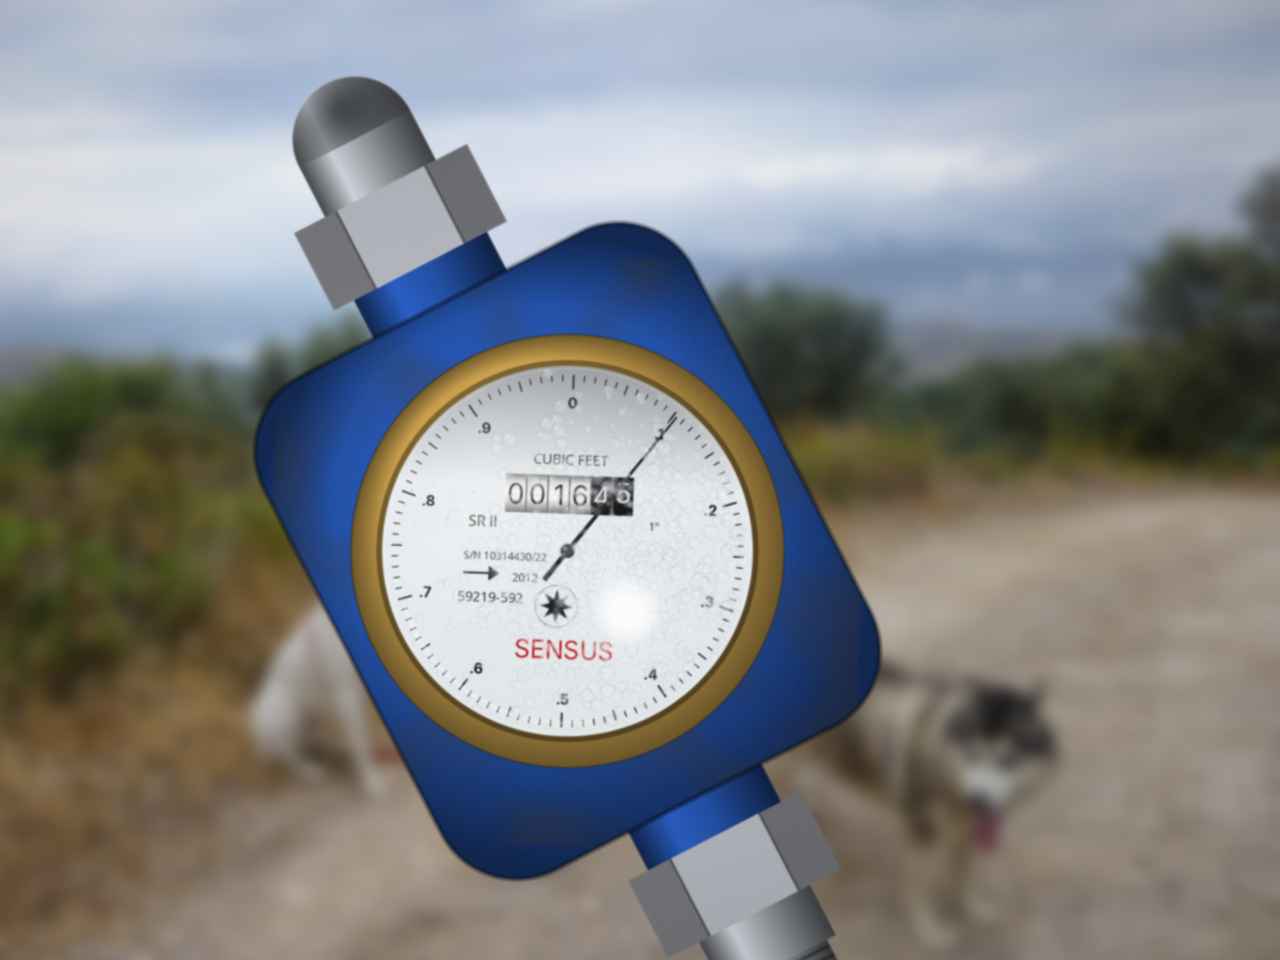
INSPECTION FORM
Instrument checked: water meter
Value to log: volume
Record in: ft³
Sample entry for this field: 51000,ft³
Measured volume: 1645.10,ft³
